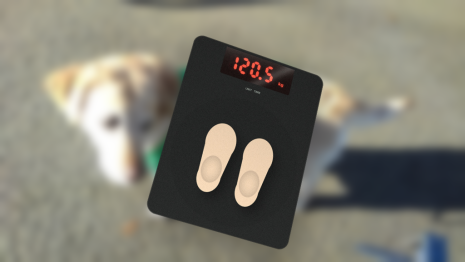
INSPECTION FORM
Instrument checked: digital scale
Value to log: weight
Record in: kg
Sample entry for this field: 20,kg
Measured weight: 120.5,kg
